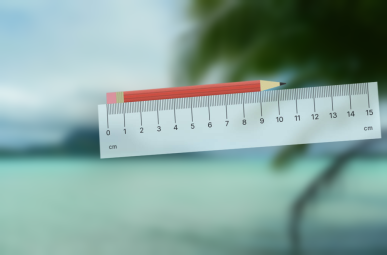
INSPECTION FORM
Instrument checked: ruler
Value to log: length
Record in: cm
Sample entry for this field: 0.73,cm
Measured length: 10.5,cm
